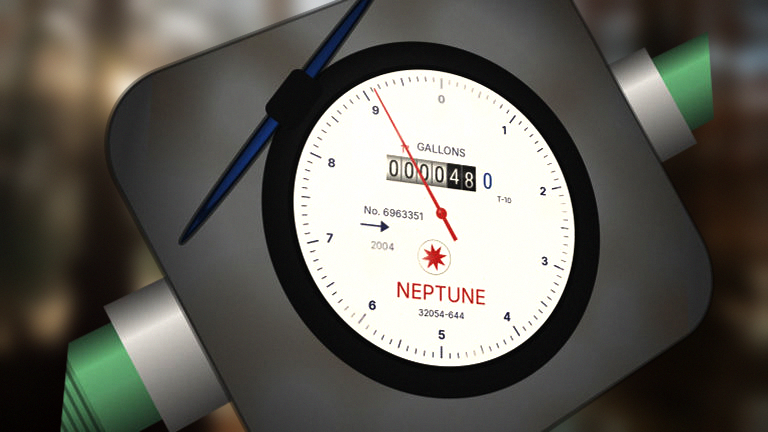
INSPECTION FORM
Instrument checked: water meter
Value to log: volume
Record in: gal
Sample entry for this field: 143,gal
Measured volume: 479.1,gal
